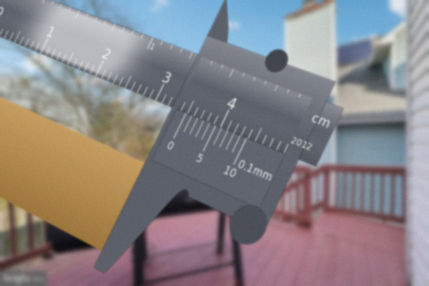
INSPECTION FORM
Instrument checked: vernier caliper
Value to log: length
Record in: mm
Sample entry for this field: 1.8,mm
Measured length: 34.8,mm
